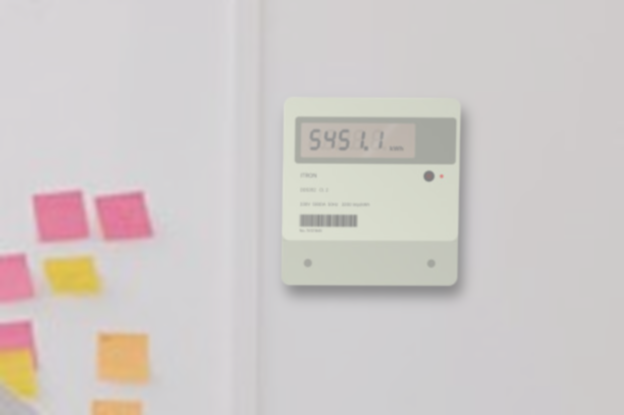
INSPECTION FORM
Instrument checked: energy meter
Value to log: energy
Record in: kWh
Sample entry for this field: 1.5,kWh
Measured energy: 5451.1,kWh
